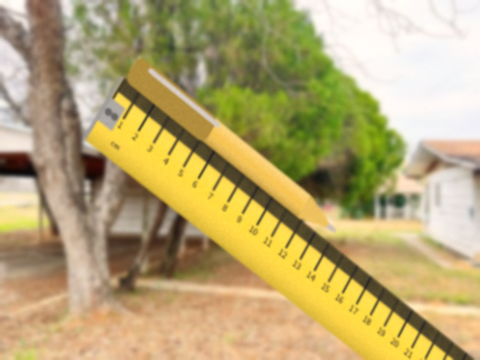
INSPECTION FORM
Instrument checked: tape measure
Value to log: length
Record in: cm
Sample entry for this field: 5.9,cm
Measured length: 14,cm
